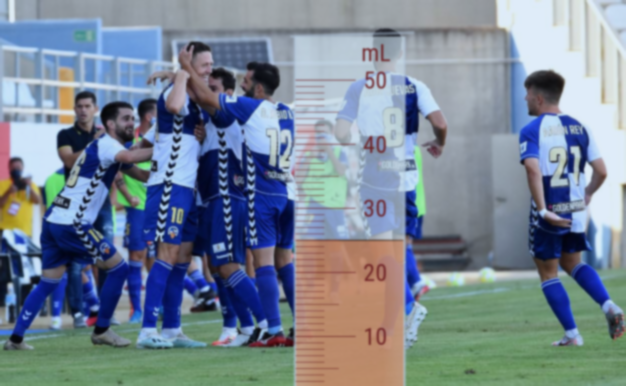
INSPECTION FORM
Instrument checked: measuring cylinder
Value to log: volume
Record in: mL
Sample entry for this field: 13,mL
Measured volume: 25,mL
